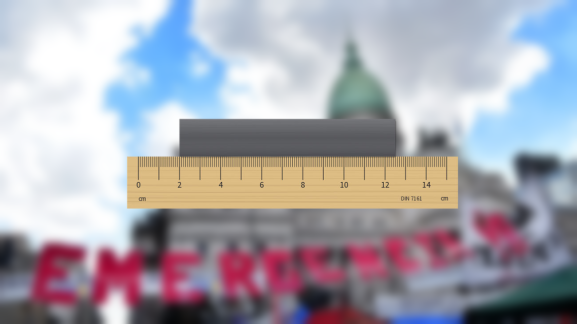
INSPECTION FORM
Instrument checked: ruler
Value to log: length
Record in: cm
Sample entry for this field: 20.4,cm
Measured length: 10.5,cm
